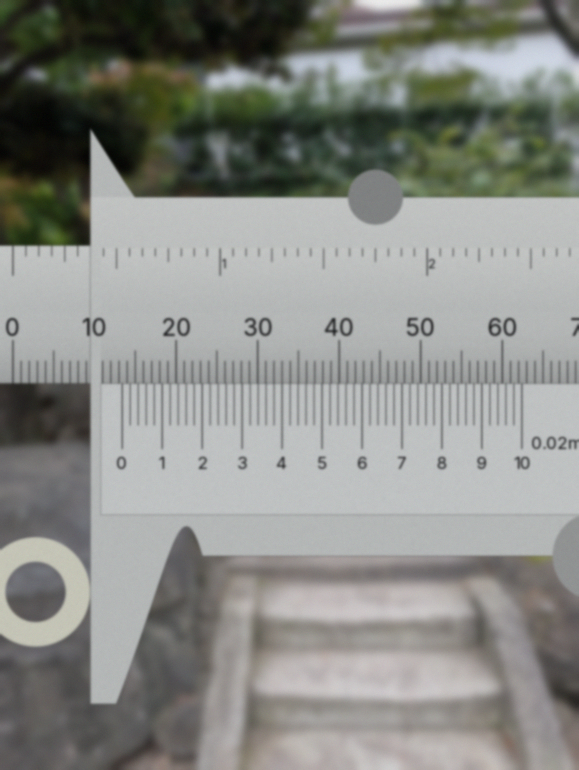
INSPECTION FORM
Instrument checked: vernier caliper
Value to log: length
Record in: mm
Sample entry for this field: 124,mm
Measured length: 13.4,mm
